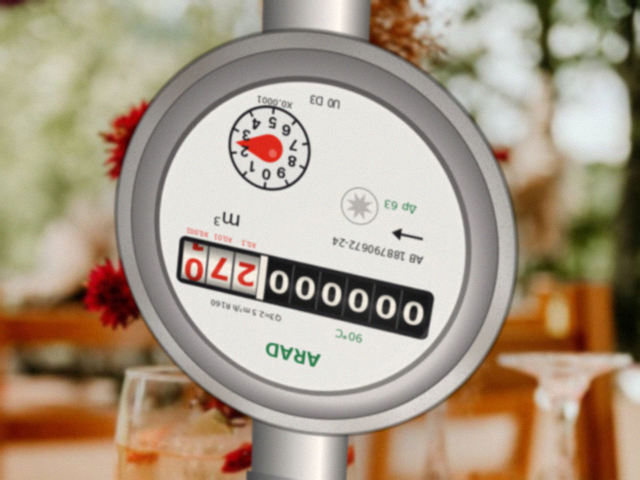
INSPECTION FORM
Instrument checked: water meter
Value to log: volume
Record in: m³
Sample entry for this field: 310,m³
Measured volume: 0.2702,m³
